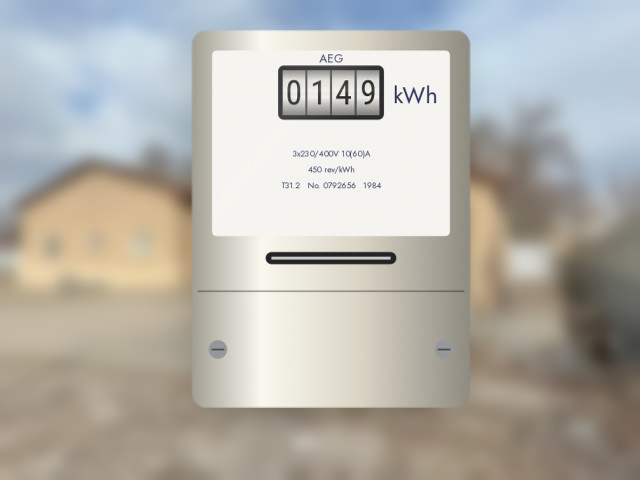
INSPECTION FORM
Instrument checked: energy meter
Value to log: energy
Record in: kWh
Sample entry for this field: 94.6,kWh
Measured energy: 149,kWh
